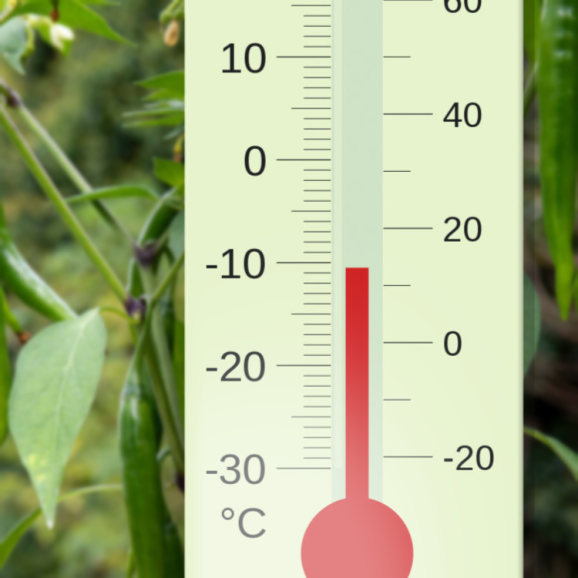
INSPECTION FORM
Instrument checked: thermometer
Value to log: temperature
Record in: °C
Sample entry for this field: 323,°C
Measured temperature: -10.5,°C
